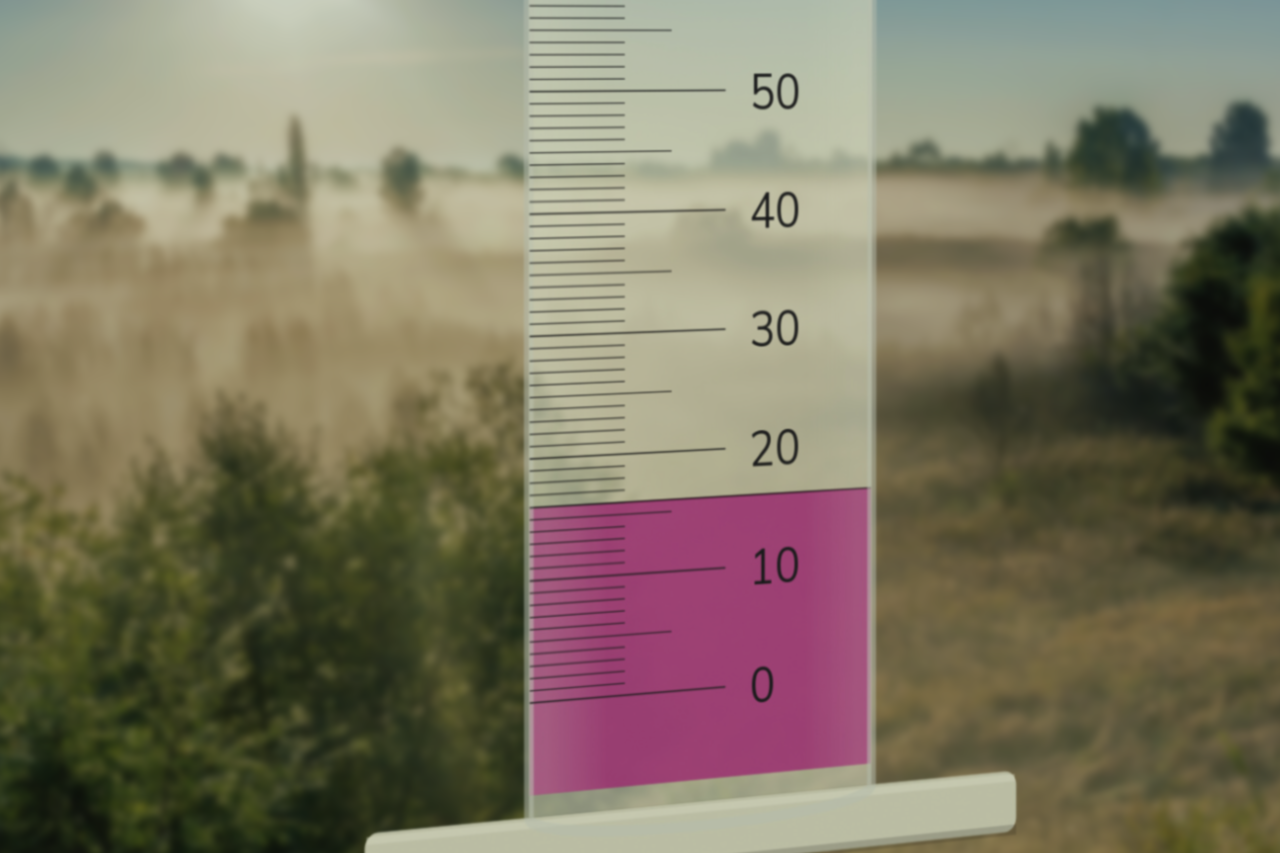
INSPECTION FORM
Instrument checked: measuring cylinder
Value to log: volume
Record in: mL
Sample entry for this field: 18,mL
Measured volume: 16,mL
